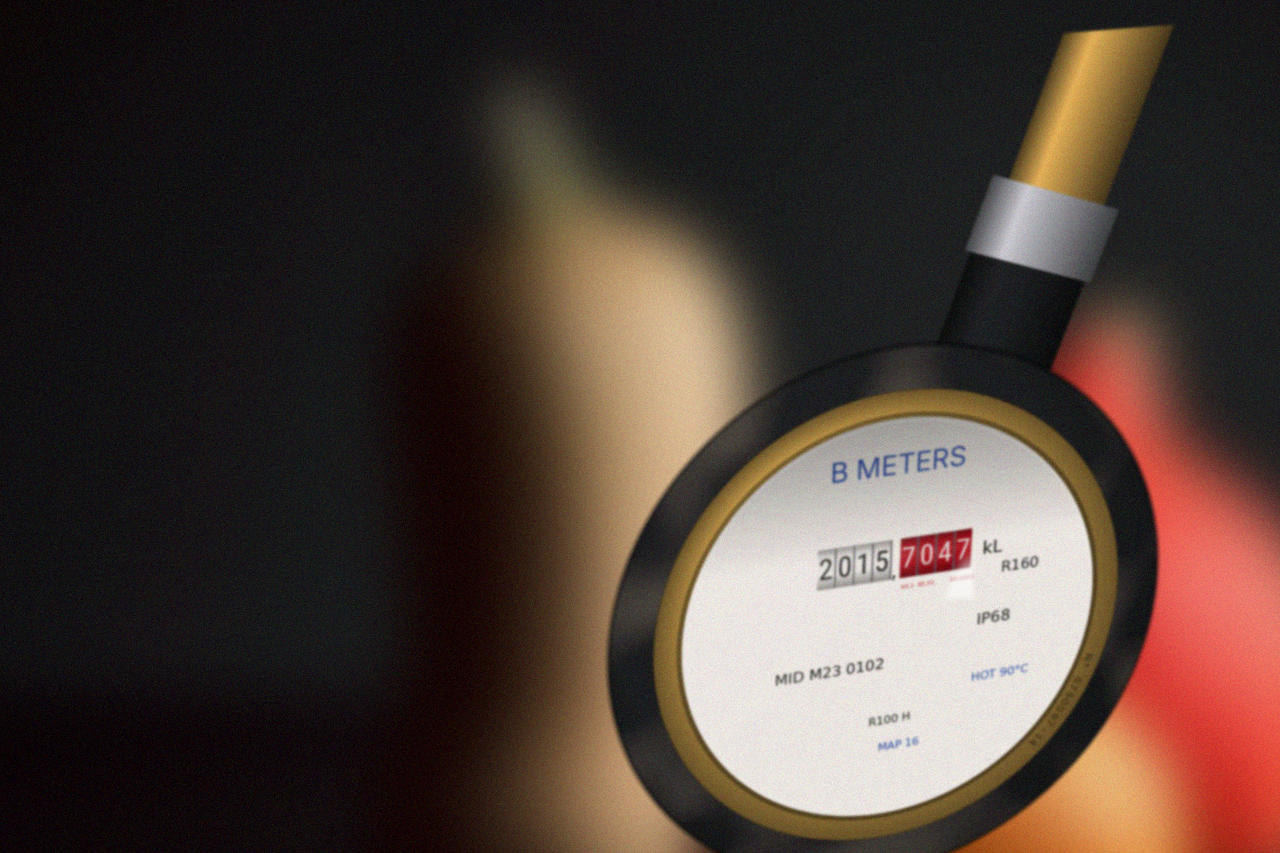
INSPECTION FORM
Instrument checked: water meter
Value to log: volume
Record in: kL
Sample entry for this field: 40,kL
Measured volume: 2015.7047,kL
